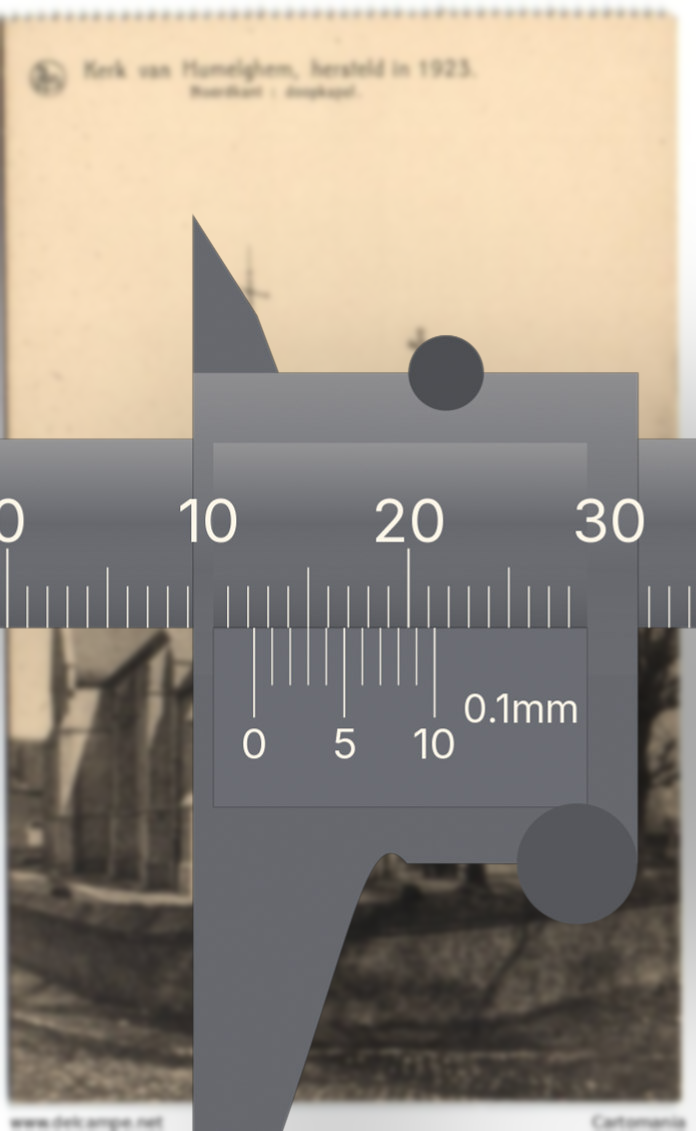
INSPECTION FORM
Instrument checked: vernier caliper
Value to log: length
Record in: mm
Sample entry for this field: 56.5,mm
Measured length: 12.3,mm
